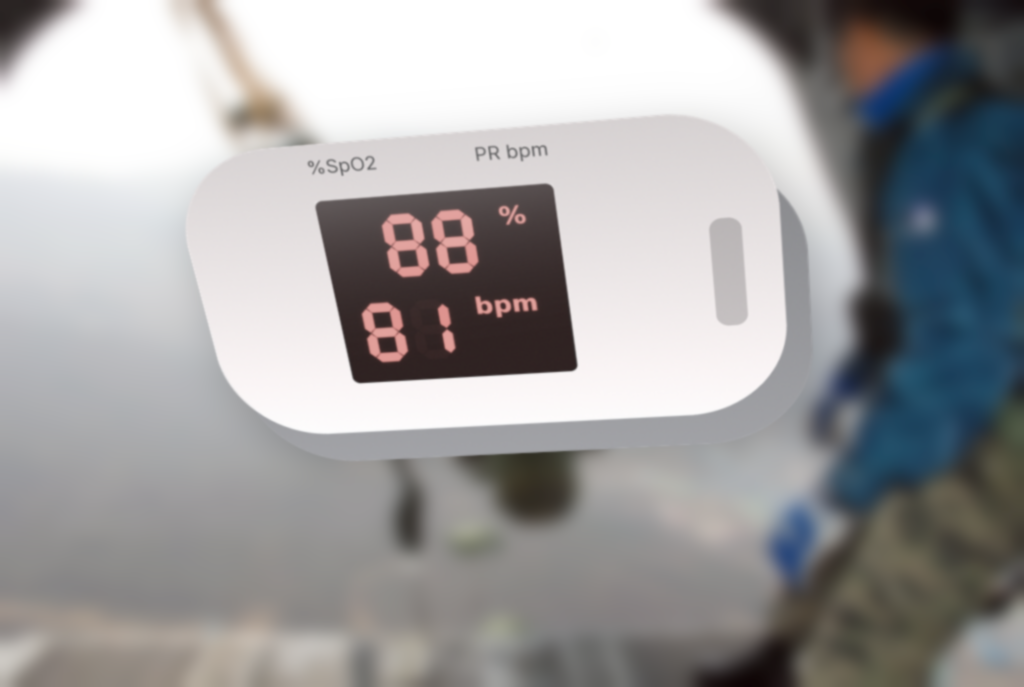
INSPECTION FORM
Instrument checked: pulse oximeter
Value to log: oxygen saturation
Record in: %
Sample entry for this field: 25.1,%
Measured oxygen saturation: 88,%
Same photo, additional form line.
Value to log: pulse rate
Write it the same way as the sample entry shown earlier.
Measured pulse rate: 81,bpm
